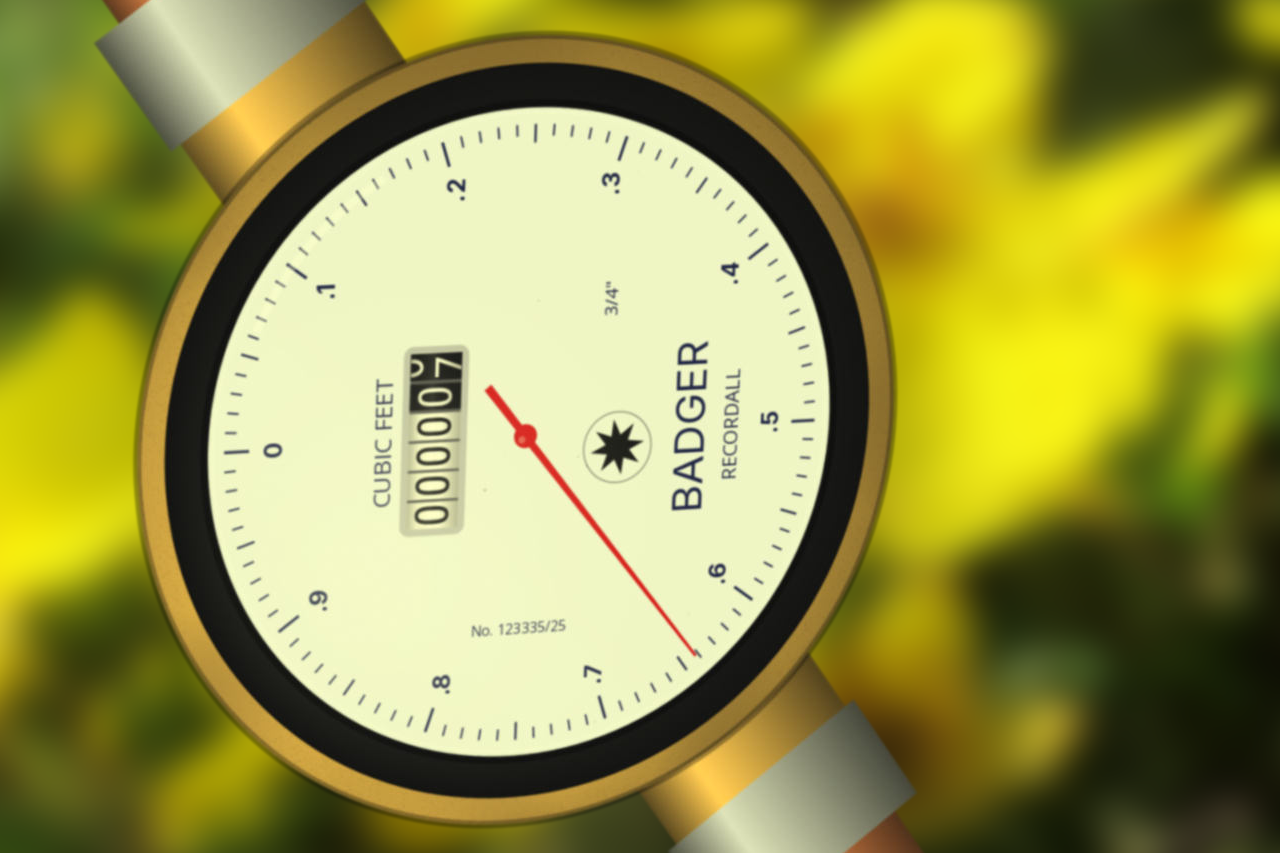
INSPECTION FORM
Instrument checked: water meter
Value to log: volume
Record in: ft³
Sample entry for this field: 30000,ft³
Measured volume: 6.64,ft³
